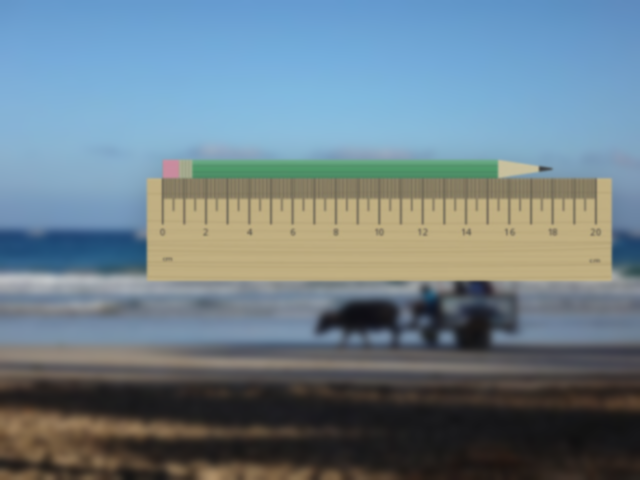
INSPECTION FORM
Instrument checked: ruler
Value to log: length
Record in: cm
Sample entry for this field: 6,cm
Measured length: 18,cm
